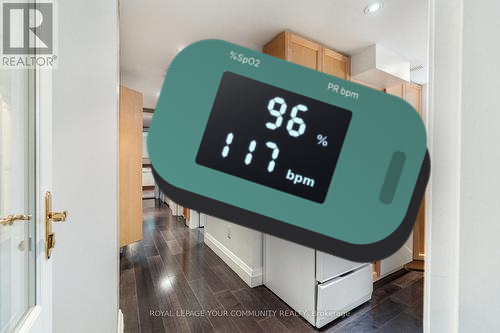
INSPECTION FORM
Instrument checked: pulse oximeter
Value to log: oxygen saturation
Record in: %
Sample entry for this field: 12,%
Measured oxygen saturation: 96,%
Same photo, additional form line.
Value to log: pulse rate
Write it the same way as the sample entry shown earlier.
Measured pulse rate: 117,bpm
